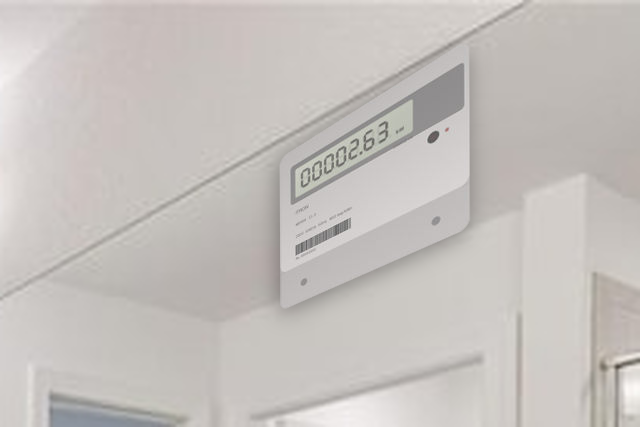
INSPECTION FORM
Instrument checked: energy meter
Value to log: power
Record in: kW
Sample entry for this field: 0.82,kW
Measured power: 2.63,kW
